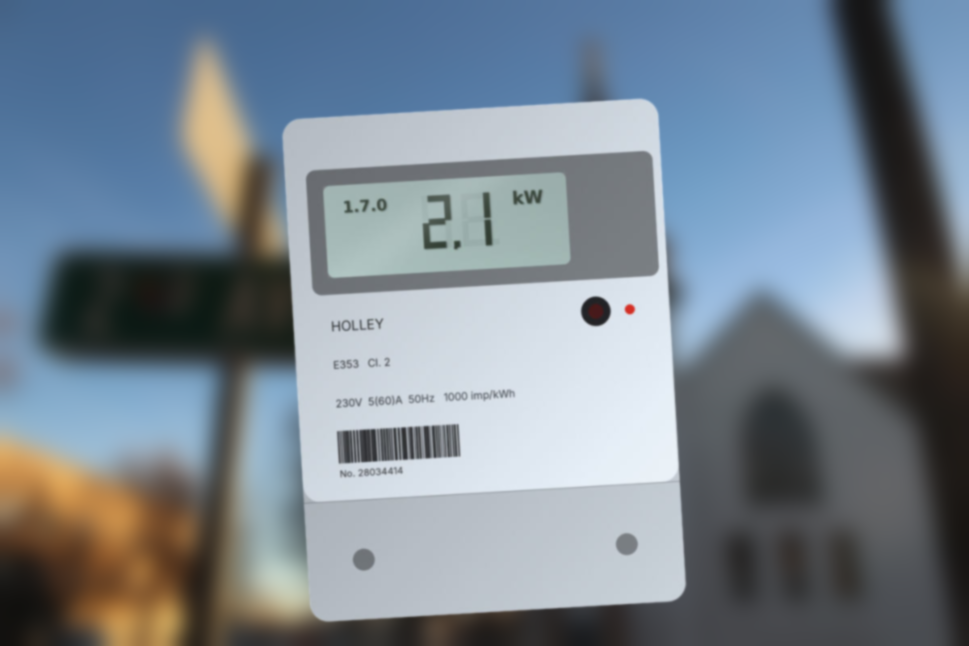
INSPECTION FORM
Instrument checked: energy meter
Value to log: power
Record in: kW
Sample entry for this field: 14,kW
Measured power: 2.1,kW
